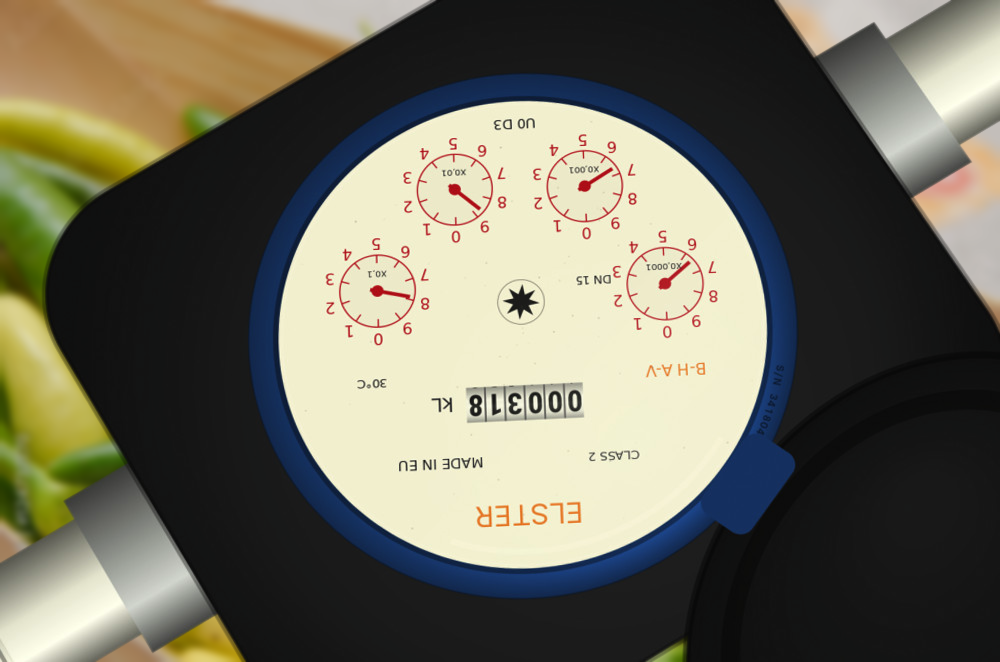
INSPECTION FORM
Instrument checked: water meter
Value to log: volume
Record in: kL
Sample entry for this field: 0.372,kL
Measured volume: 318.7866,kL
